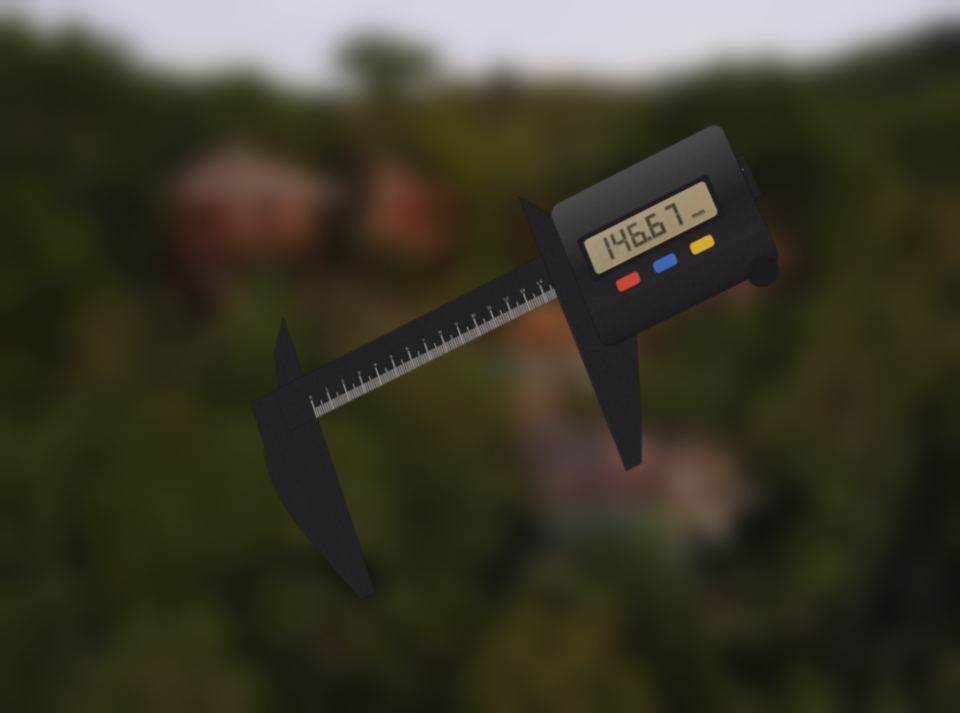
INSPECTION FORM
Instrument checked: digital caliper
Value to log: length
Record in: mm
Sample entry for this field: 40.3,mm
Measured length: 146.67,mm
